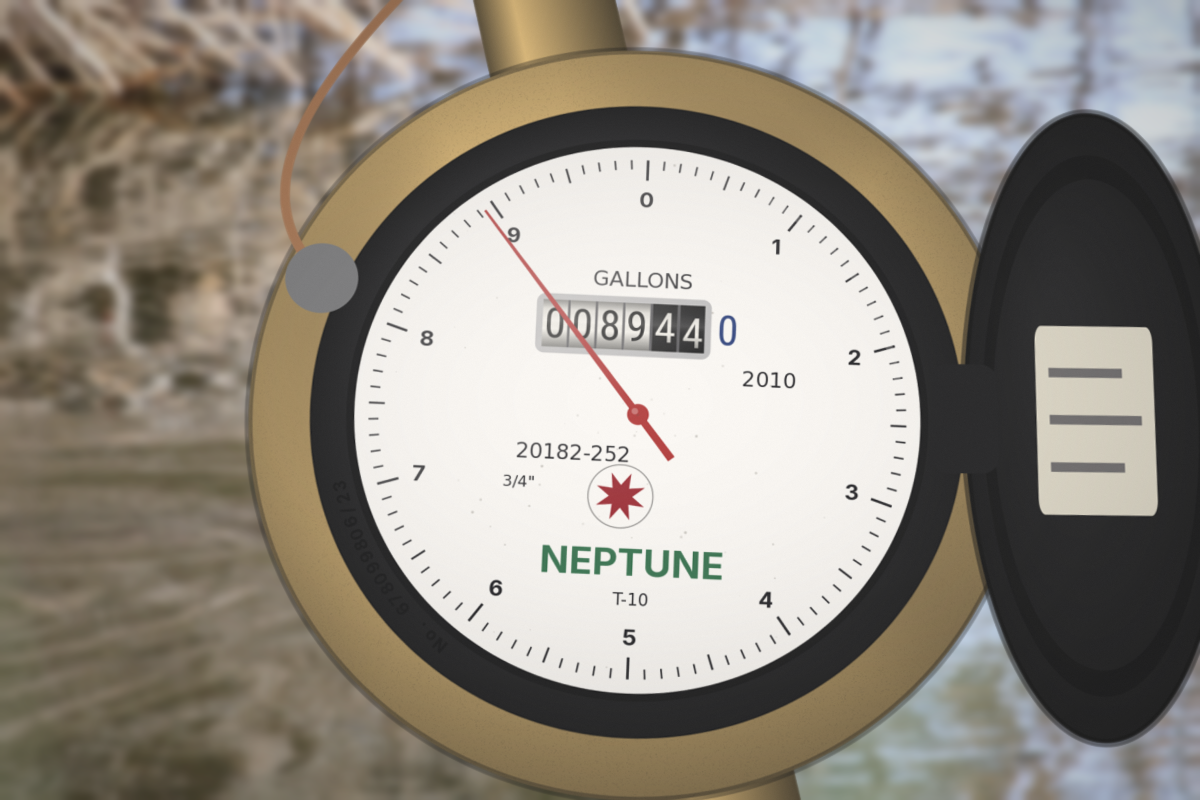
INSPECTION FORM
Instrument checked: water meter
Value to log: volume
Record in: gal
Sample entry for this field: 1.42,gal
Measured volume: 89438.9,gal
